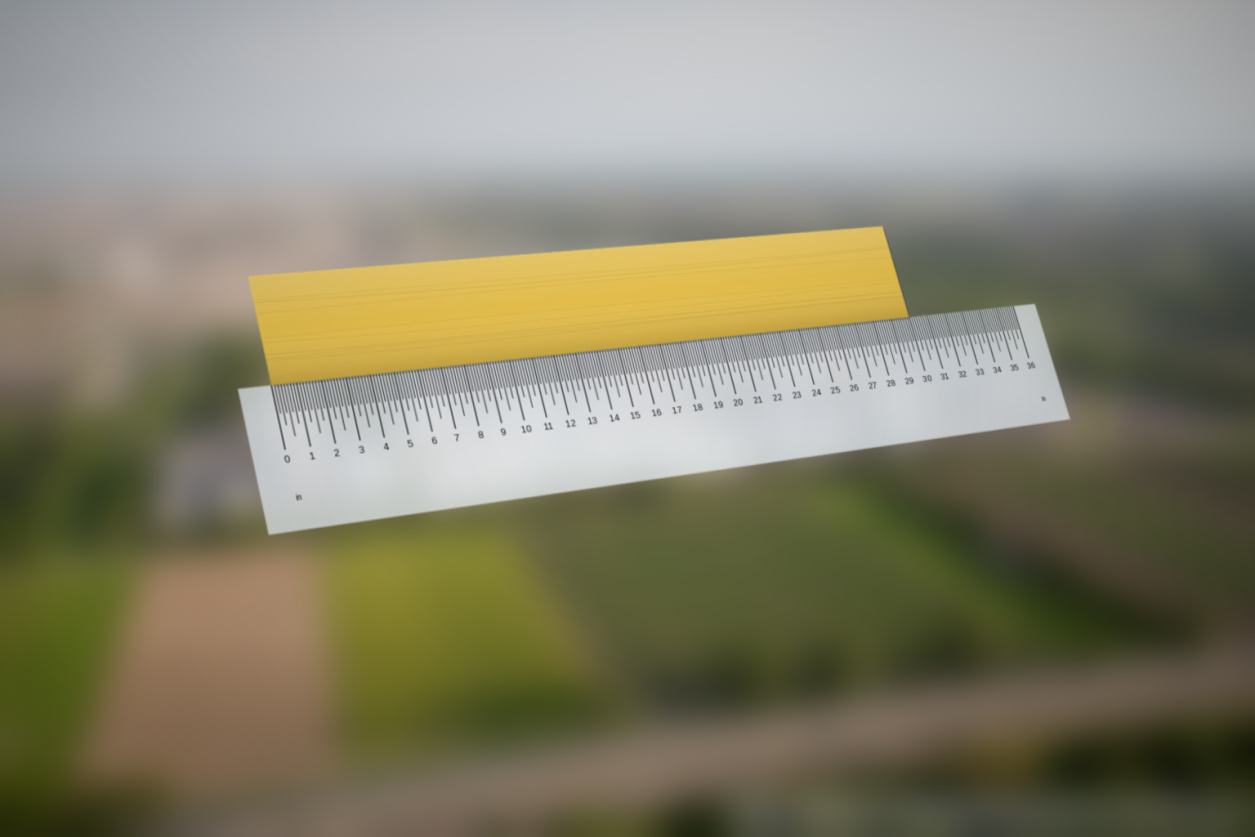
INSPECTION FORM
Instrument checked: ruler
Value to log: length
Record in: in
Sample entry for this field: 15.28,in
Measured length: 30,in
